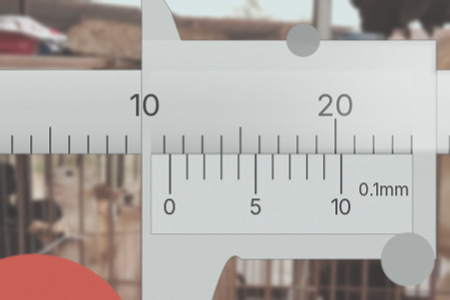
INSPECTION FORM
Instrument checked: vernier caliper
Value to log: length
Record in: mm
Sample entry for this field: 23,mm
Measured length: 11.3,mm
